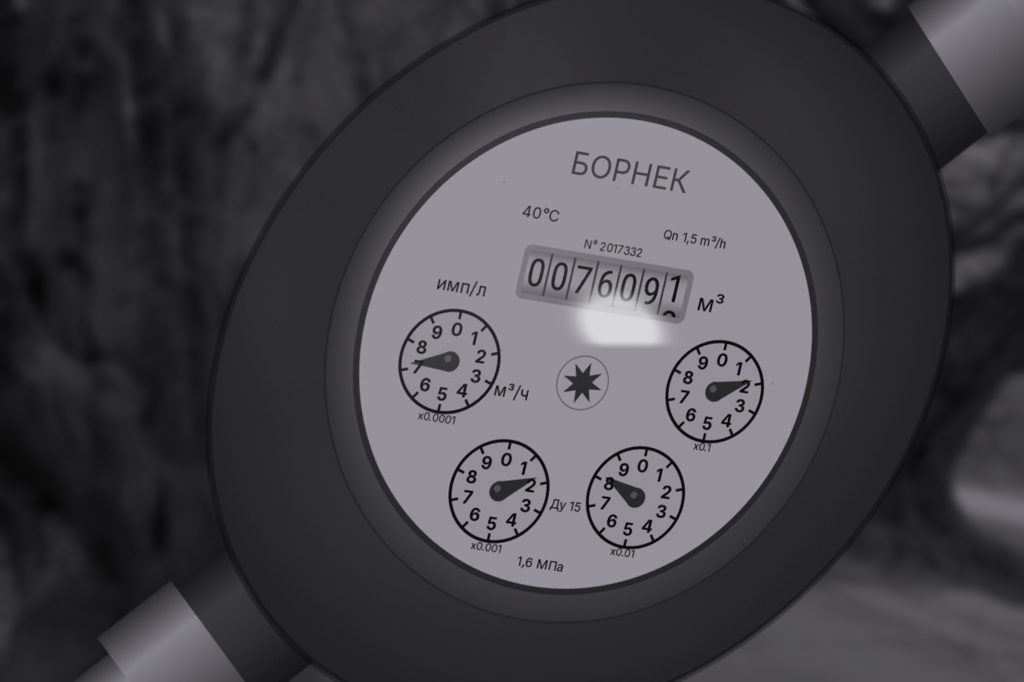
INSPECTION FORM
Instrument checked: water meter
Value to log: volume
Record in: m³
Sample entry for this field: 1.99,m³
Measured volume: 76091.1817,m³
